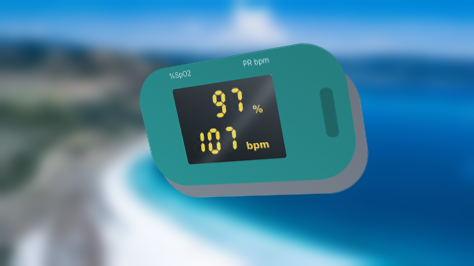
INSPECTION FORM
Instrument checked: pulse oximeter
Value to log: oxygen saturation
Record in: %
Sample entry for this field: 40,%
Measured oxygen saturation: 97,%
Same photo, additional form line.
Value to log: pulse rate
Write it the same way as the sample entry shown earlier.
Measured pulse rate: 107,bpm
